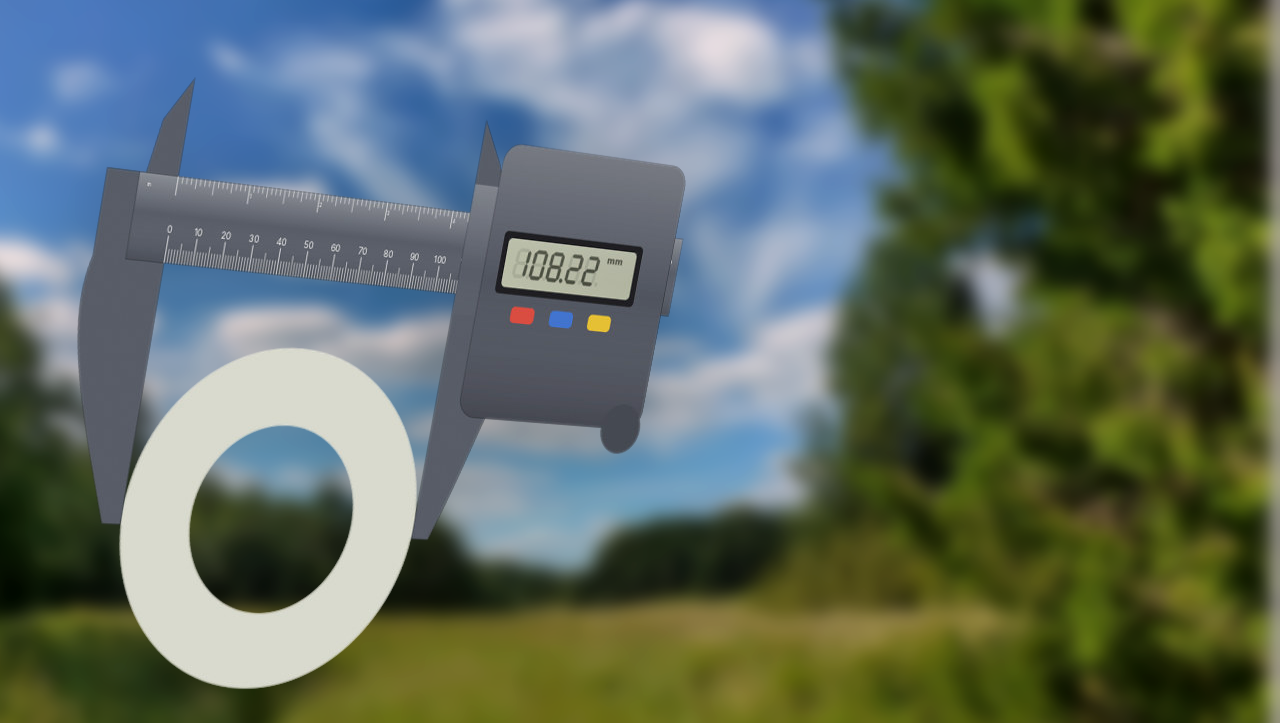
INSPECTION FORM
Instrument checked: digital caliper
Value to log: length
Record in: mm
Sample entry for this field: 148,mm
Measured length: 108.22,mm
